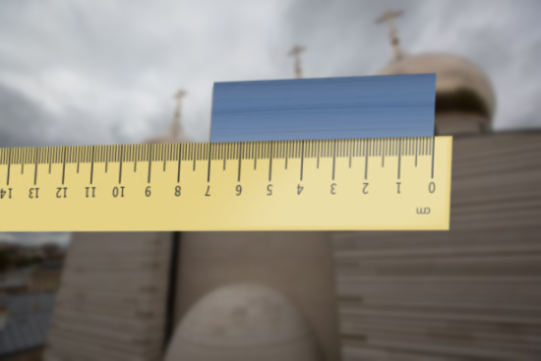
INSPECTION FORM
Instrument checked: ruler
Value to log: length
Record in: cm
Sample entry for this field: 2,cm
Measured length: 7,cm
